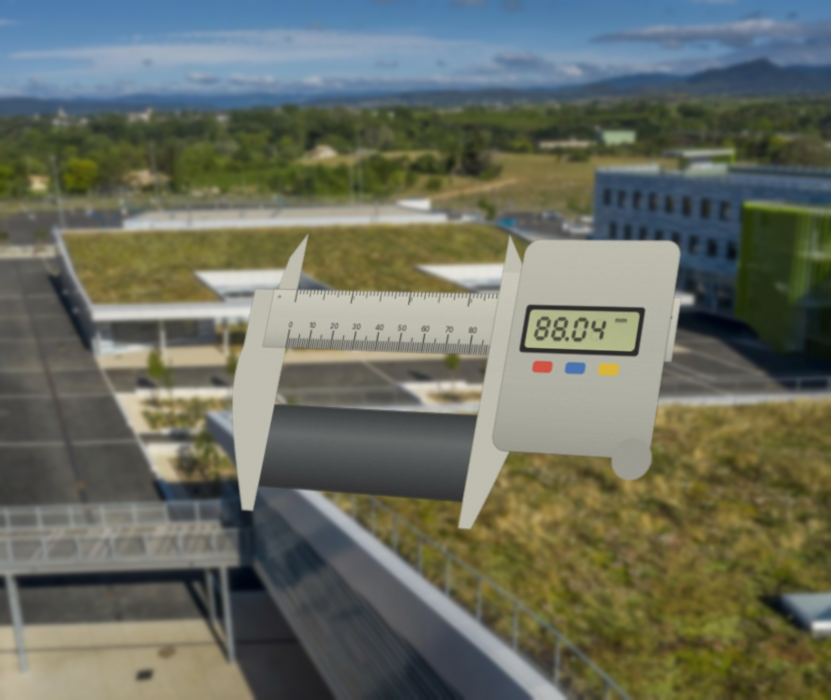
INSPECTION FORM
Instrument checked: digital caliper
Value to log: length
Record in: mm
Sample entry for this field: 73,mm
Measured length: 88.04,mm
